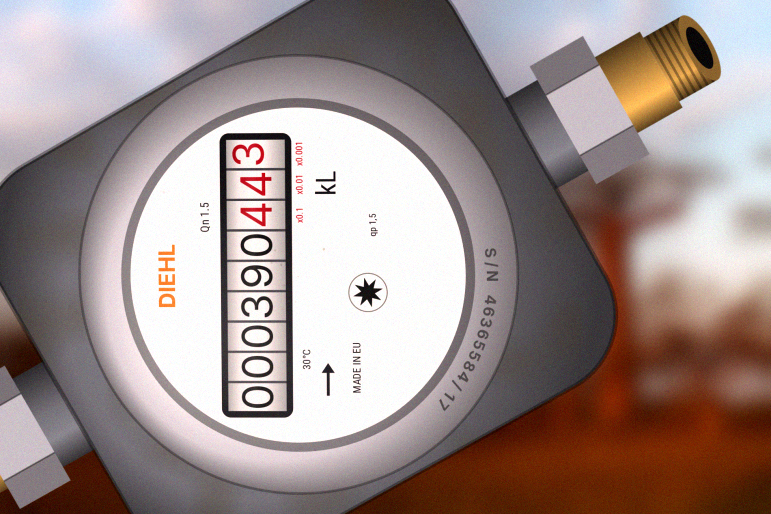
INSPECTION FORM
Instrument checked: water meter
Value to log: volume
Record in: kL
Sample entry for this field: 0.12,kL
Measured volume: 390.443,kL
